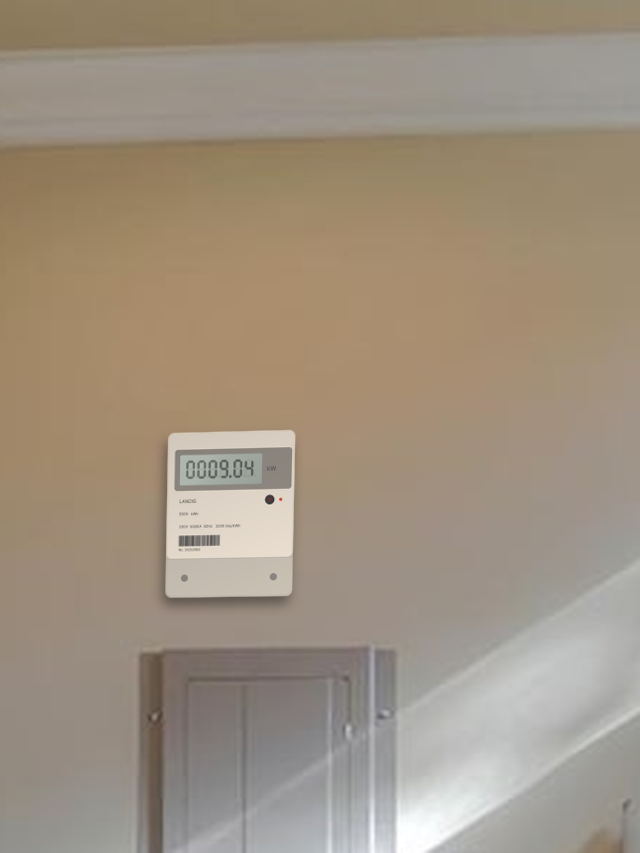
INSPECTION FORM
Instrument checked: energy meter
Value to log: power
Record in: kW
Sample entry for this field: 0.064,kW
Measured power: 9.04,kW
